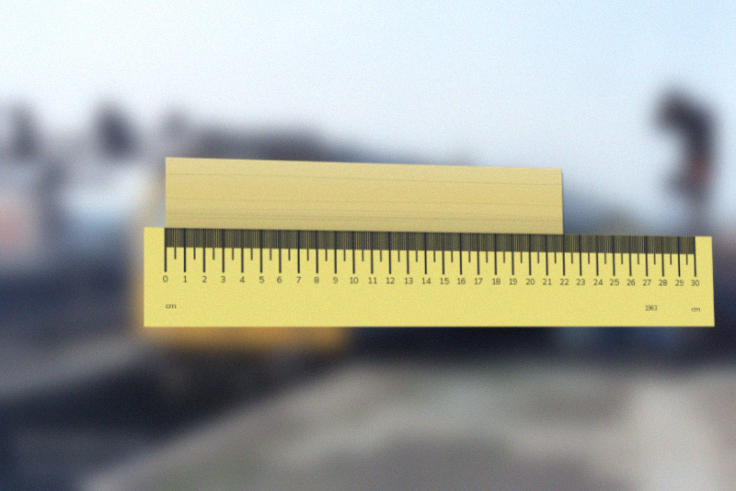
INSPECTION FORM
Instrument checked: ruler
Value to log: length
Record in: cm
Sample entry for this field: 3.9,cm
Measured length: 22,cm
